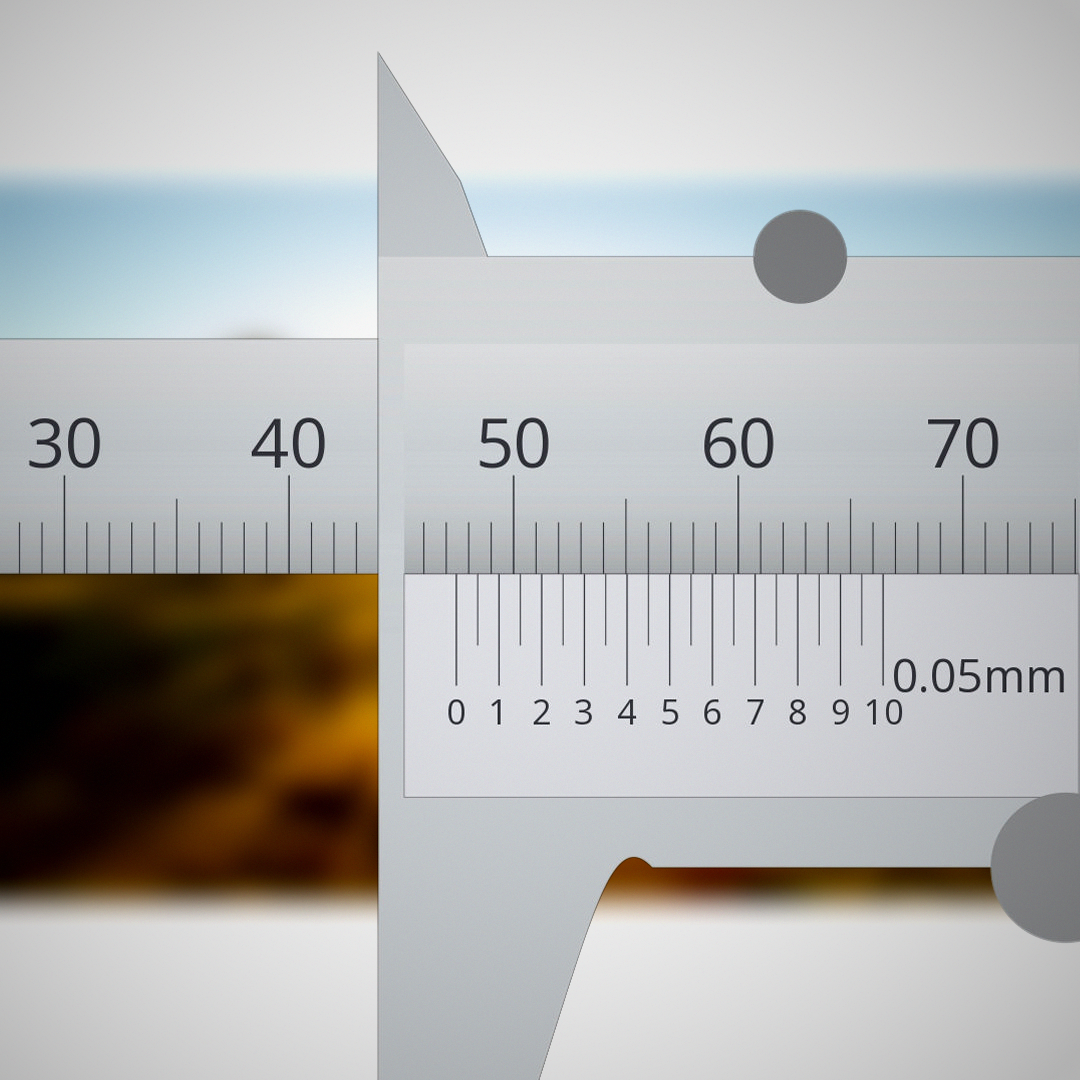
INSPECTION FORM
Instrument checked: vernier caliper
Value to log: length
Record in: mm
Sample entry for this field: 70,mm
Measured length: 47.45,mm
